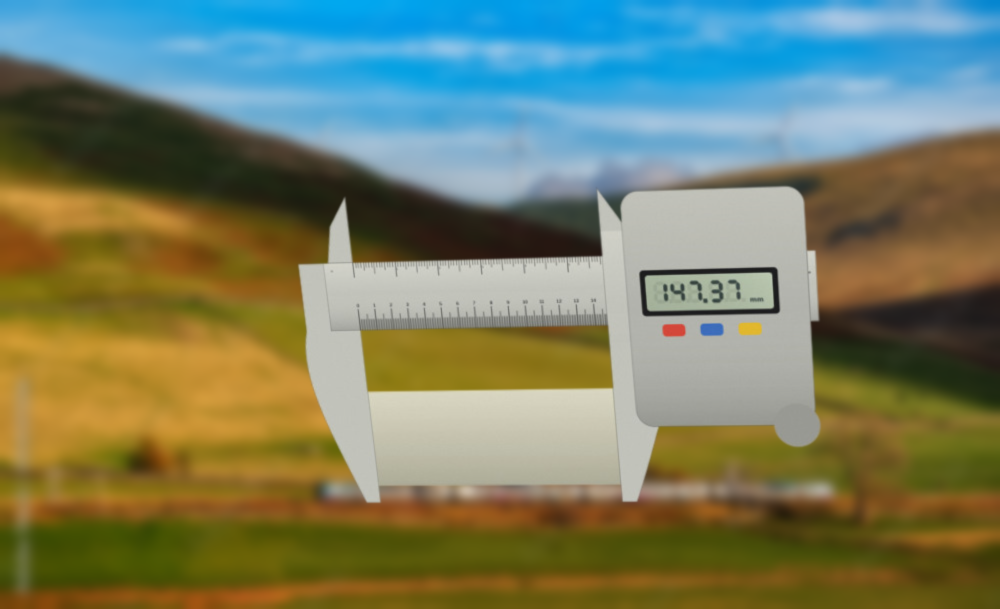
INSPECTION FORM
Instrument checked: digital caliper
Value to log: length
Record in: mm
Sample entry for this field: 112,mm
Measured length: 147.37,mm
